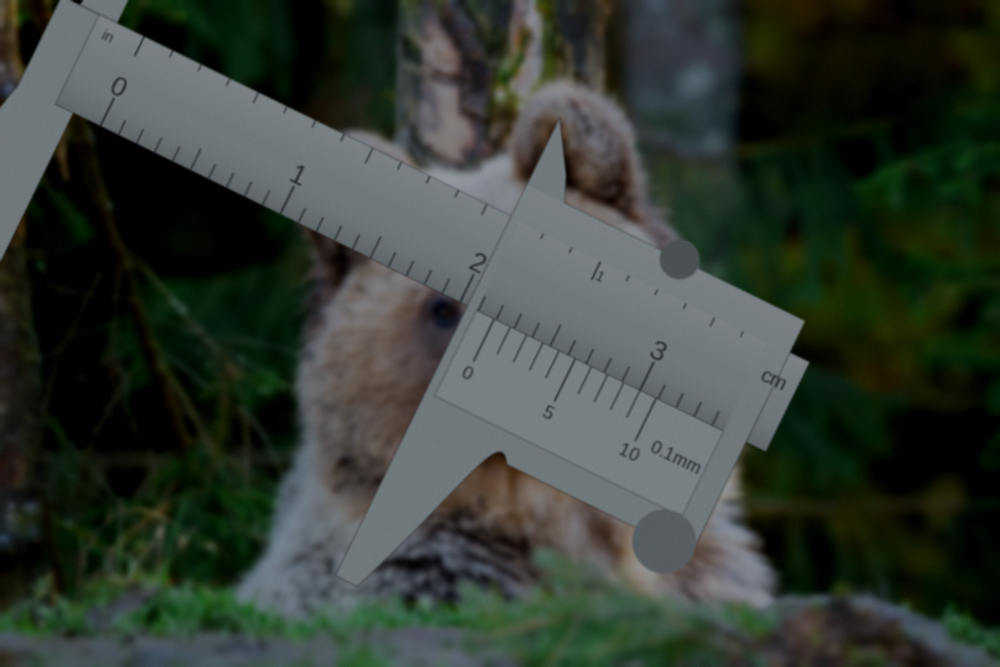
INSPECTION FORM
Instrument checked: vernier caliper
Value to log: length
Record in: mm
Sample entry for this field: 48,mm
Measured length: 21.9,mm
